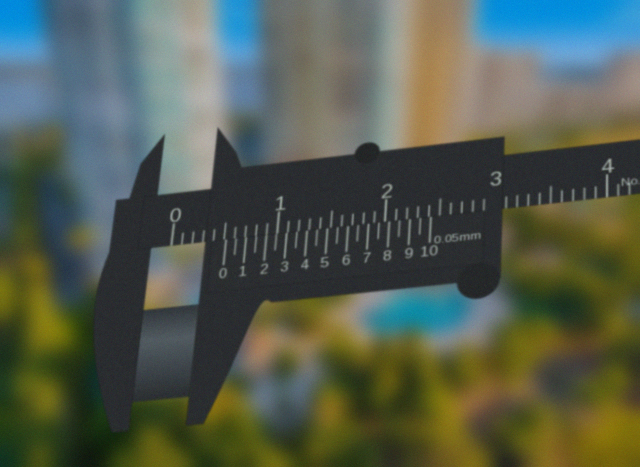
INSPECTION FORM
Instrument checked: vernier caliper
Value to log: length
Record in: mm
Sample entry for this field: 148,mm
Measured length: 5.2,mm
